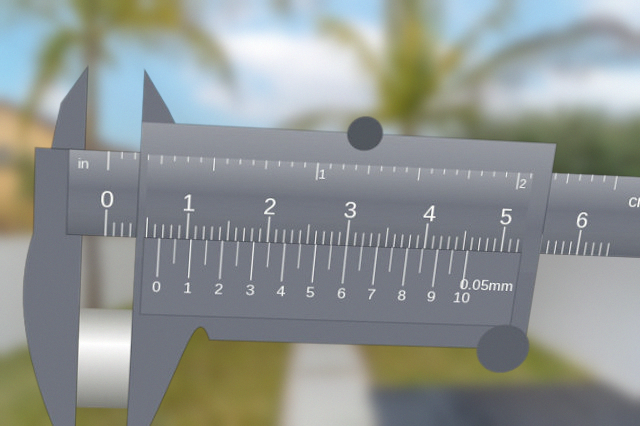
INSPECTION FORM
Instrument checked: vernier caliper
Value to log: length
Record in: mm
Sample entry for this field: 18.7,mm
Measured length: 6.6,mm
